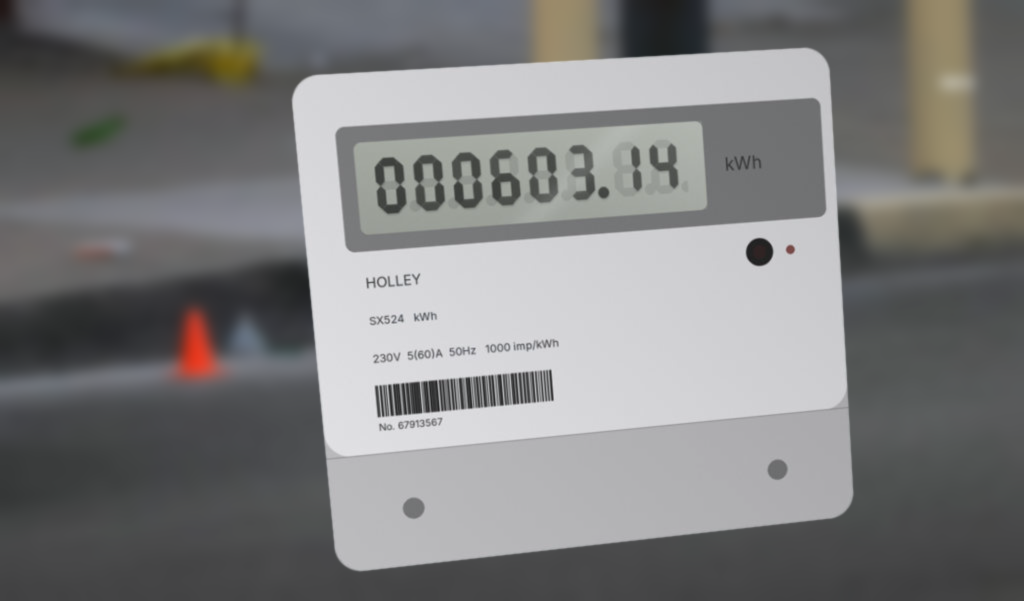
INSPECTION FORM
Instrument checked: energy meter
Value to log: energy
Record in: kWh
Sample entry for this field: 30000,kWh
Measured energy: 603.14,kWh
